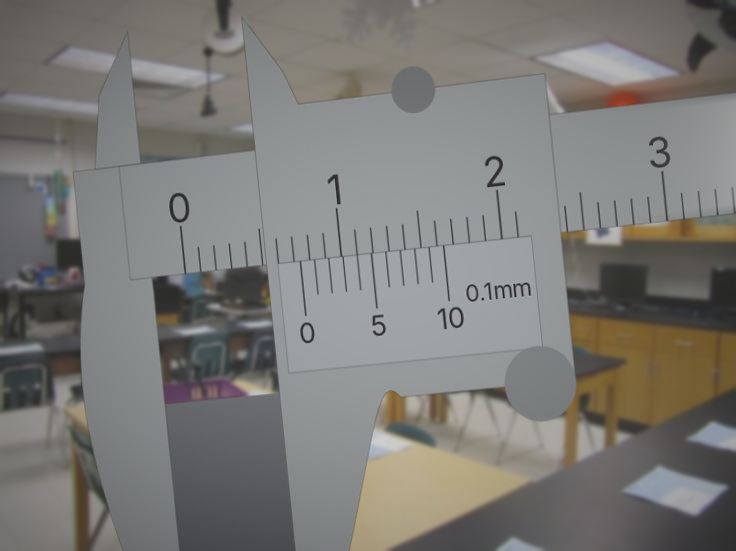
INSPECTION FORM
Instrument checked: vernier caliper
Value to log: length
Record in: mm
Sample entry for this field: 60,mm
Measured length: 7.4,mm
